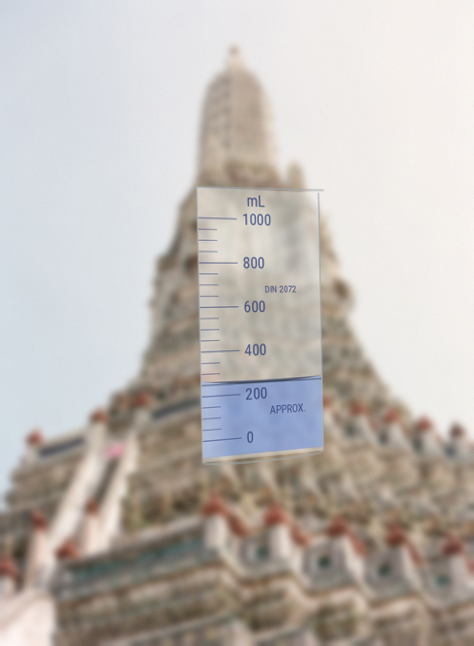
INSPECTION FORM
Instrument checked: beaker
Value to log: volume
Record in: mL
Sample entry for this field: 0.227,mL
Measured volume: 250,mL
